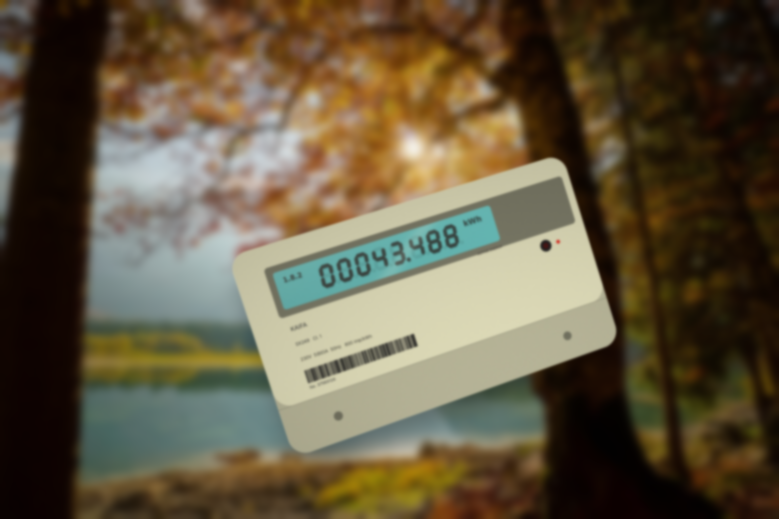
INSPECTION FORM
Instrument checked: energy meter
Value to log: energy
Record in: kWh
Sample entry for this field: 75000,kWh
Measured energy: 43.488,kWh
